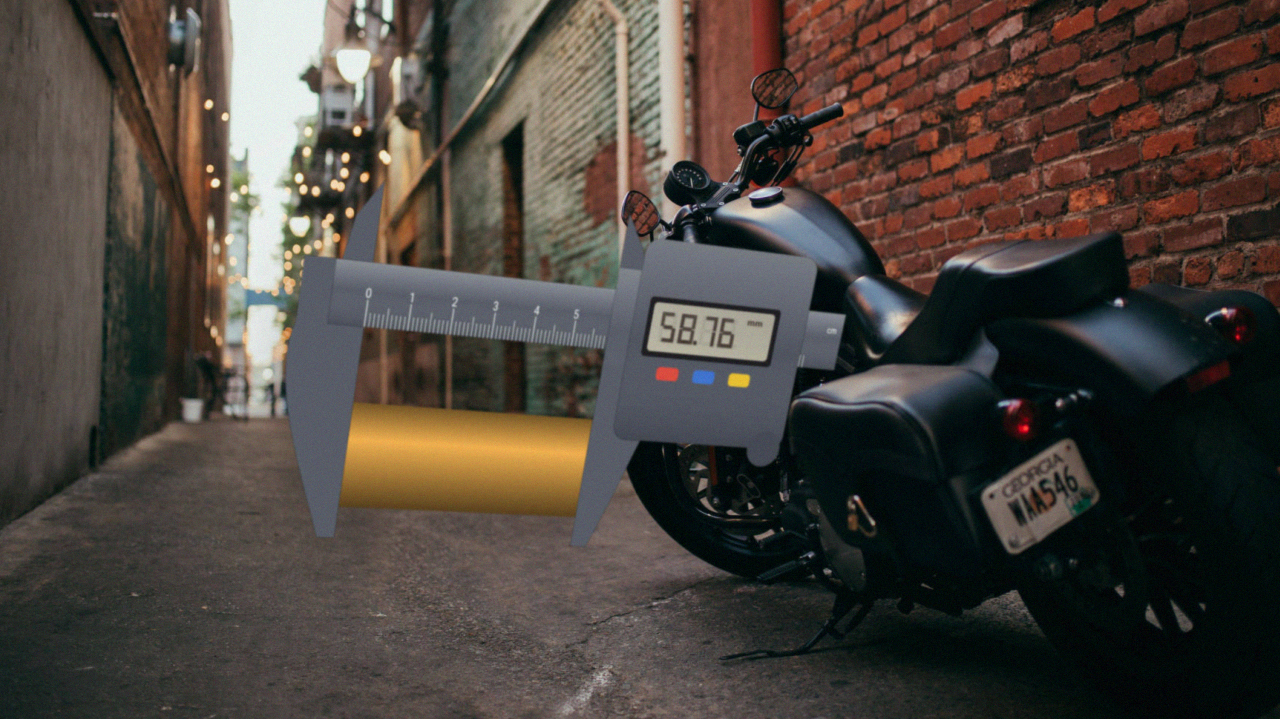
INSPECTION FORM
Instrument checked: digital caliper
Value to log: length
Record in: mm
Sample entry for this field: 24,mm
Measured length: 58.76,mm
